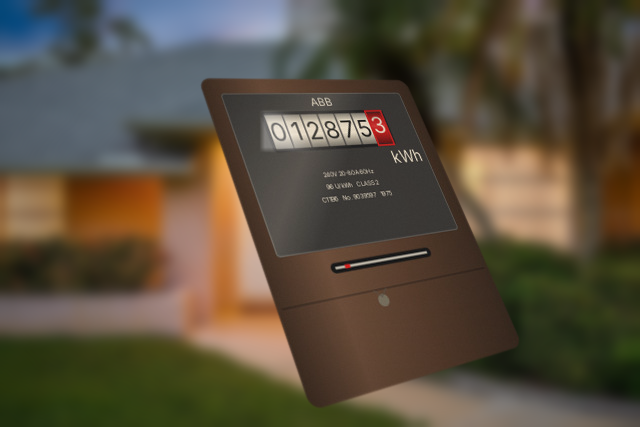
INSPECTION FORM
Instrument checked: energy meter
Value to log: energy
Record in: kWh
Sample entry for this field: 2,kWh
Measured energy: 12875.3,kWh
